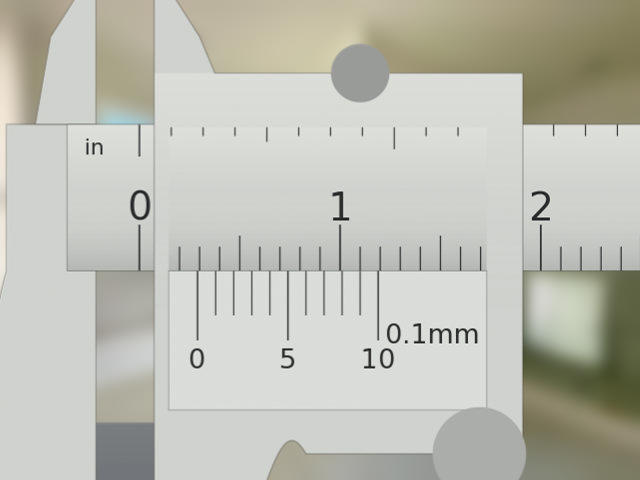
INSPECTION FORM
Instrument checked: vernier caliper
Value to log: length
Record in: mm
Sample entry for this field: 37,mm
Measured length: 2.9,mm
